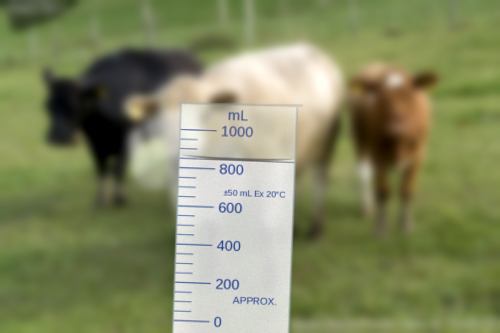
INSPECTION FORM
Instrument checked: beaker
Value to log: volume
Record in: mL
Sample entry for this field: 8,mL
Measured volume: 850,mL
